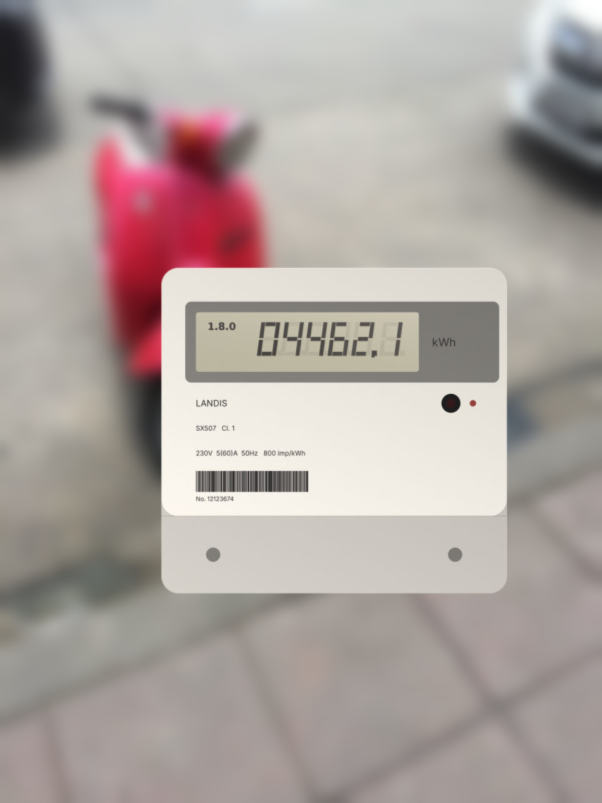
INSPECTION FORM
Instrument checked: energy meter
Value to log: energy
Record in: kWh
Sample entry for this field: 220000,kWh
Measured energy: 4462.1,kWh
